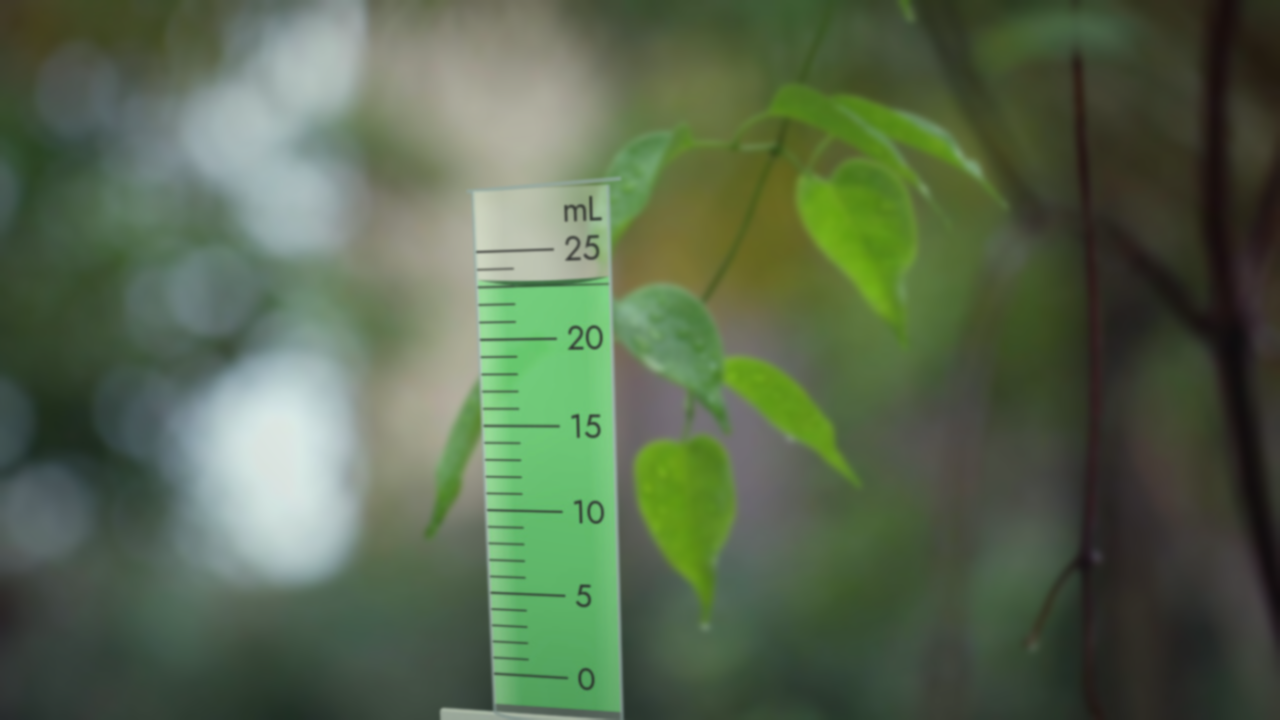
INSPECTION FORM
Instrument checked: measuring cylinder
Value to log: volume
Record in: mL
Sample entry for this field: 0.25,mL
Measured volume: 23,mL
